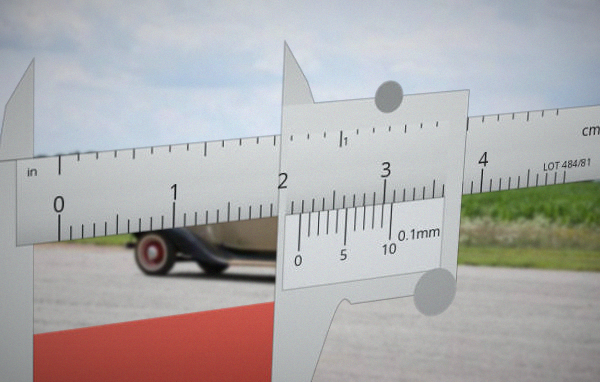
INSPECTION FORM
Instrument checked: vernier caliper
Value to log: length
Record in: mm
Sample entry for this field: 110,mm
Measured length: 21.8,mm
